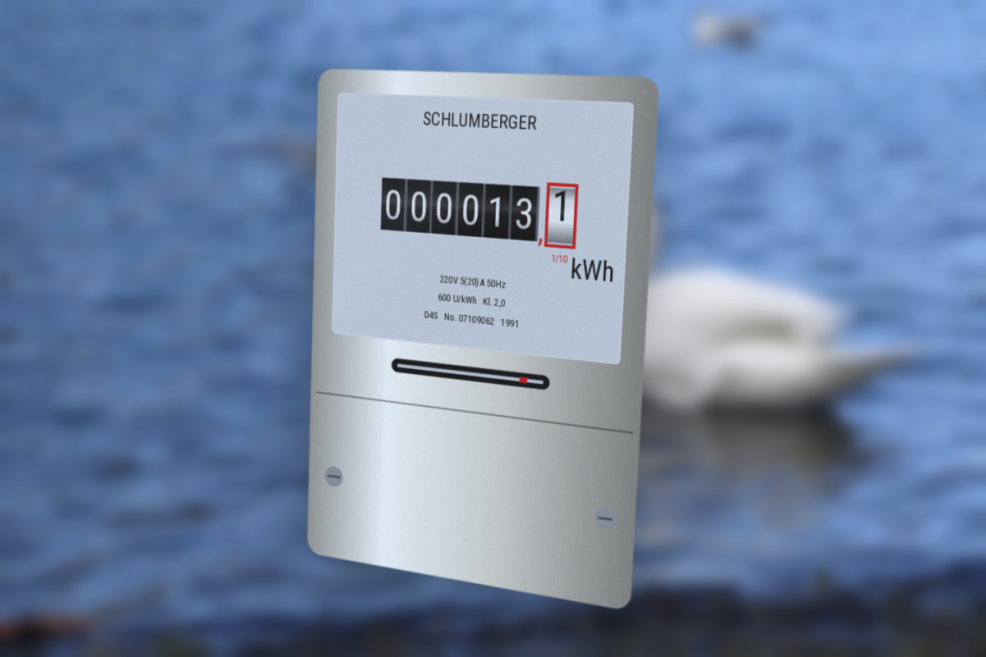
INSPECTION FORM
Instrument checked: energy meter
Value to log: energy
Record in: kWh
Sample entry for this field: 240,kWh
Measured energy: 13.1,kWh
